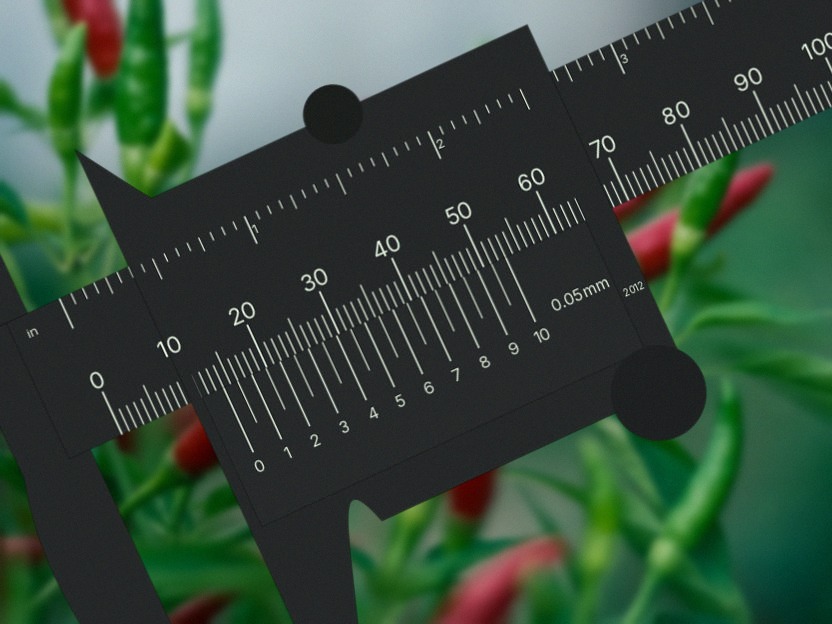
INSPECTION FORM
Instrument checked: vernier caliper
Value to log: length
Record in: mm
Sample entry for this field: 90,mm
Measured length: 14.0,mm
